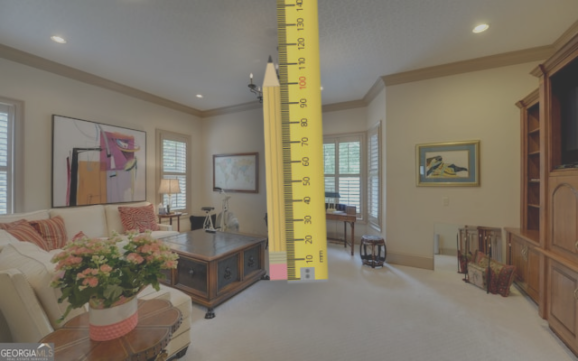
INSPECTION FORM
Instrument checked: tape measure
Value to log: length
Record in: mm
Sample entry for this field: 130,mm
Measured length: 115,mm
